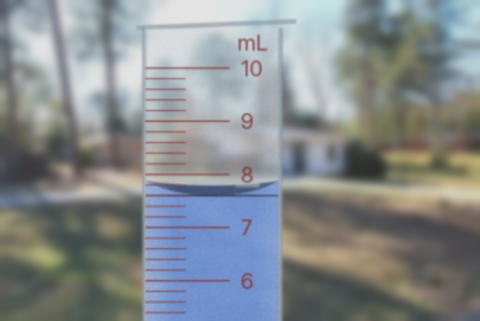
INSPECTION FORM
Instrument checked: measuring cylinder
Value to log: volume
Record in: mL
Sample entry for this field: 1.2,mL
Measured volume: 7.6,mL
